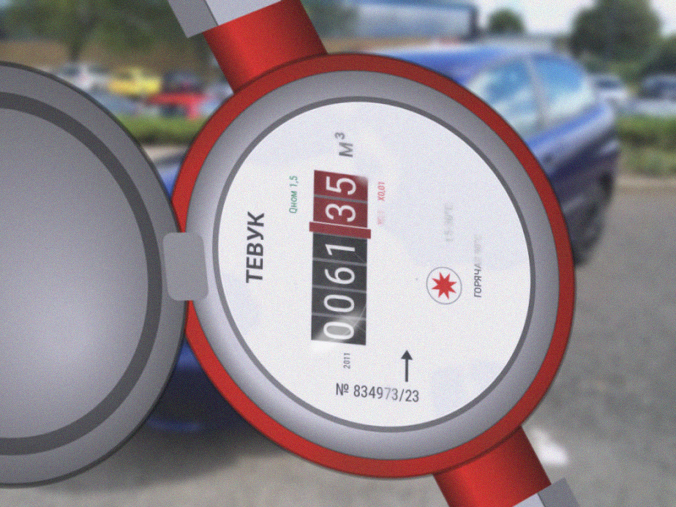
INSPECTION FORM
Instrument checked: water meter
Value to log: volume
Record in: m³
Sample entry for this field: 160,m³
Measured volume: 61.35,m³
